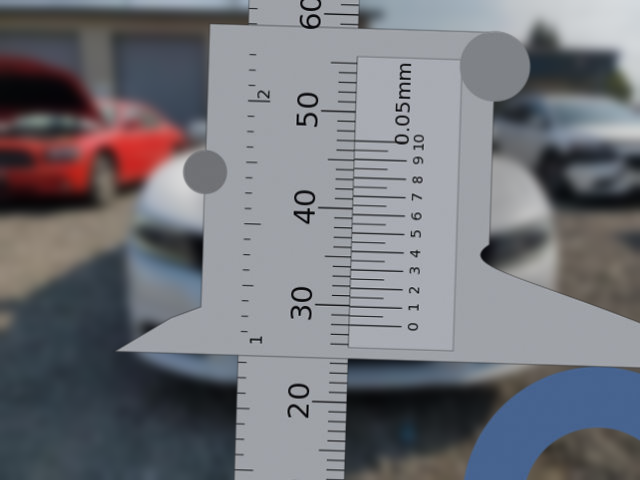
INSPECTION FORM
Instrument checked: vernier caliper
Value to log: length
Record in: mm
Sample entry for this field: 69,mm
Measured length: 28.0,mm
